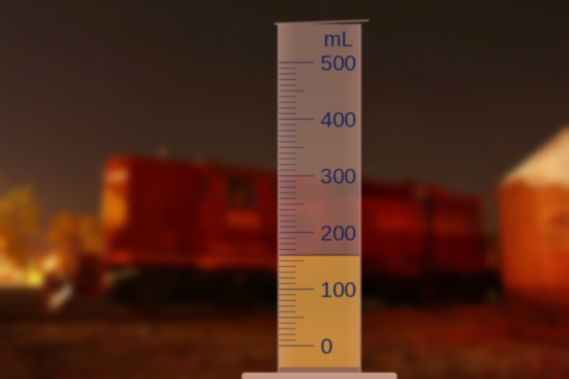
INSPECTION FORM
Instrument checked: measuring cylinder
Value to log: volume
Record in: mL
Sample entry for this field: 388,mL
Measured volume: 160,mL
